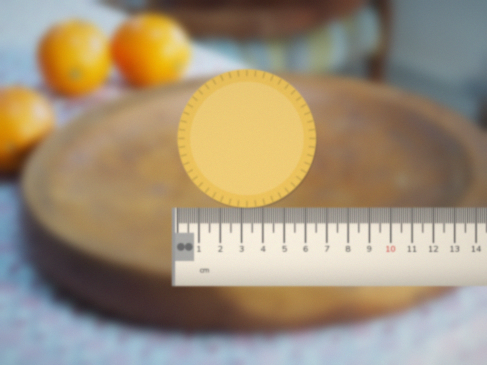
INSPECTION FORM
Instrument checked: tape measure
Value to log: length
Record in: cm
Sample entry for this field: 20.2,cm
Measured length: 6.5,cm
